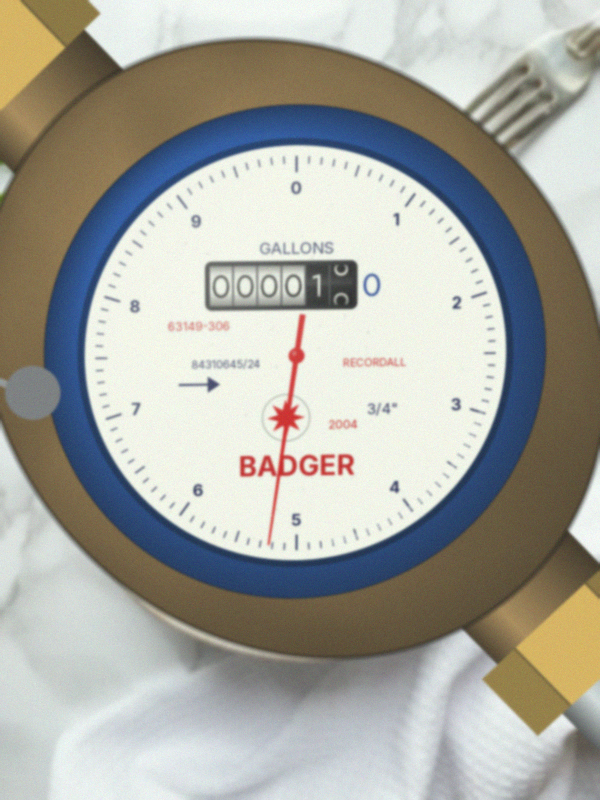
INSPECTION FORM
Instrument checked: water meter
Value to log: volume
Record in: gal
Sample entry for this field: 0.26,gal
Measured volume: 185.2,gal
